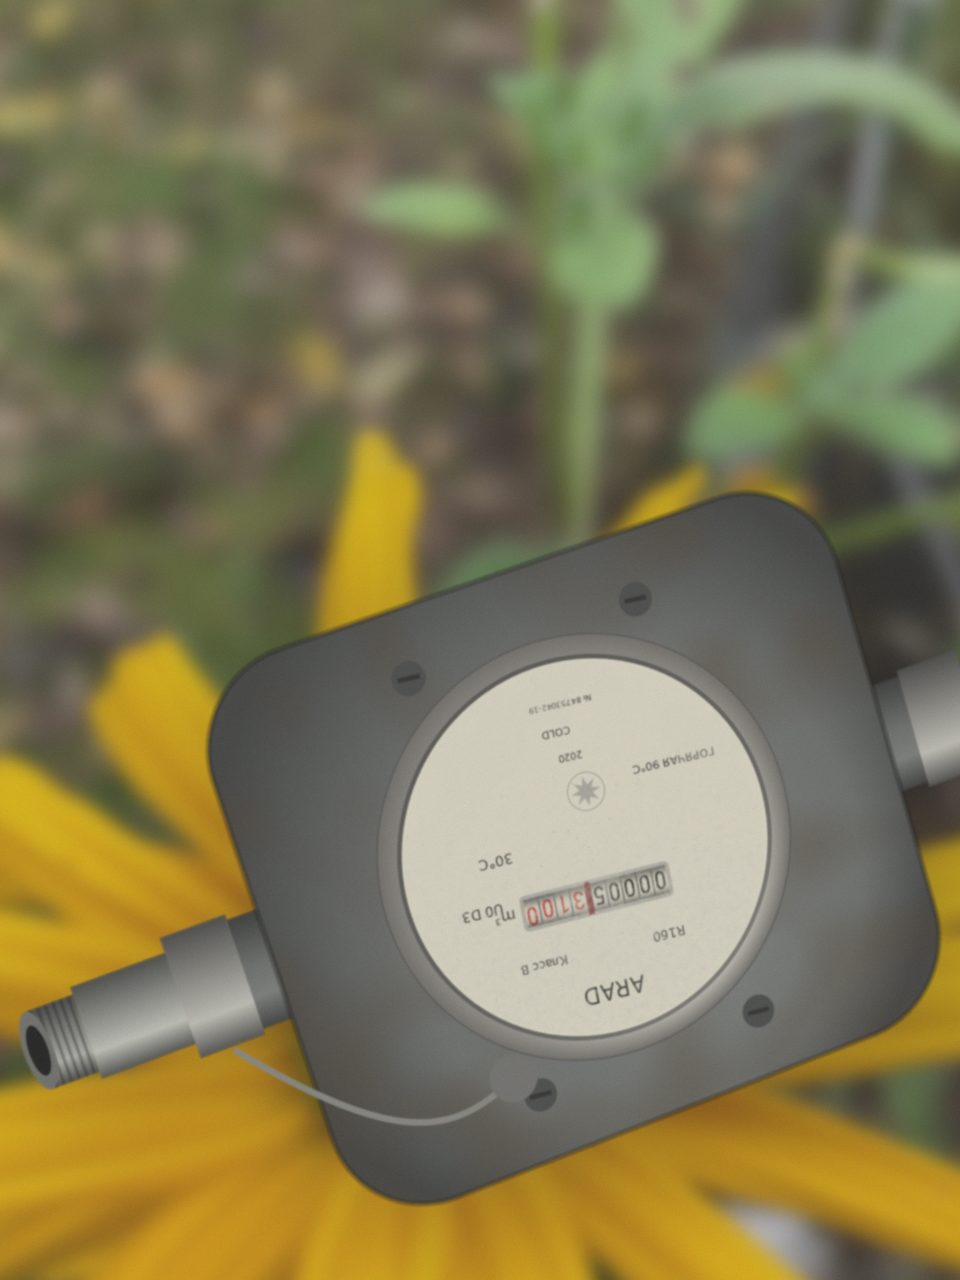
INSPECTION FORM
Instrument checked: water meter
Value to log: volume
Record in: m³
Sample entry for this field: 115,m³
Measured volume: 5.3100,m³
